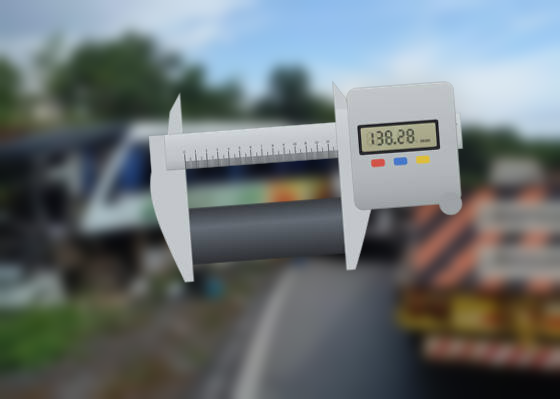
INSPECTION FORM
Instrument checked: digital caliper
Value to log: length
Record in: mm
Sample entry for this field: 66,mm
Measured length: 138.28,mm
